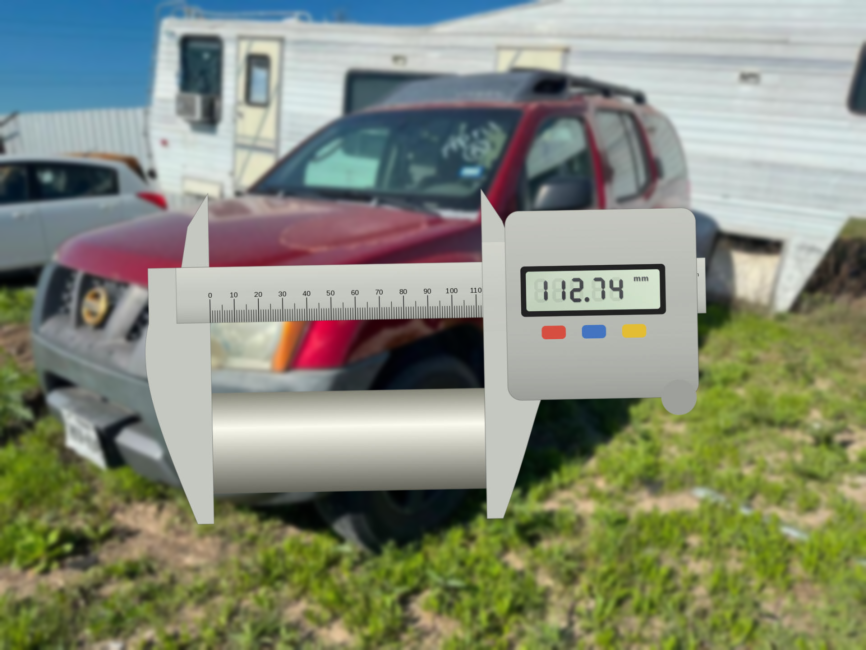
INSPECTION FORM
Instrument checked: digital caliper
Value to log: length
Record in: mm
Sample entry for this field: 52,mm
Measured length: 112.74,mm
